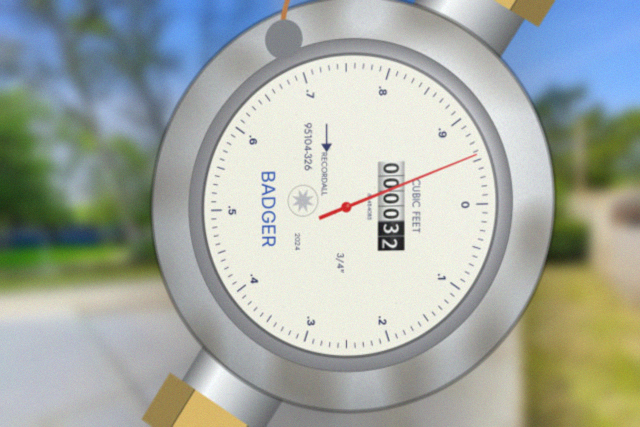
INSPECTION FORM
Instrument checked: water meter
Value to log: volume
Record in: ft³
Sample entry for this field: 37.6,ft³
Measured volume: 31.94,ft³
